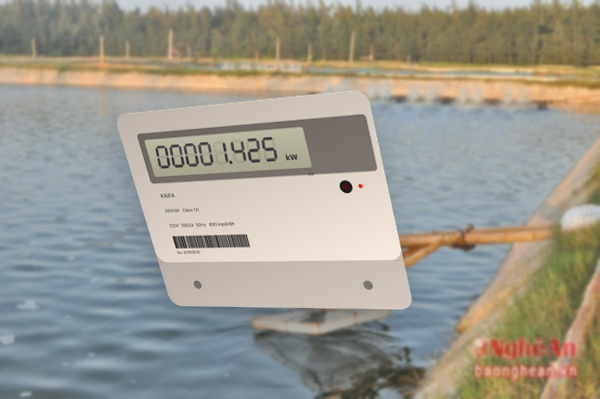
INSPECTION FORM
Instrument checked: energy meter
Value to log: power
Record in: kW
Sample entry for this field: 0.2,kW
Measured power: 1.425,kW
